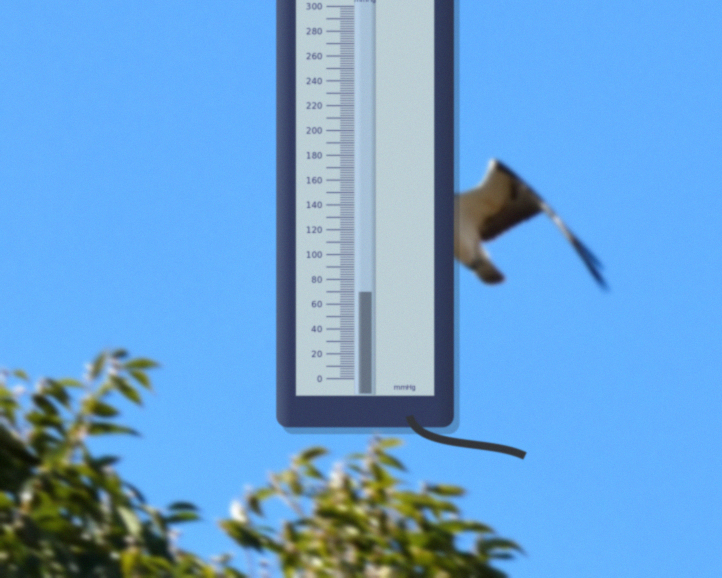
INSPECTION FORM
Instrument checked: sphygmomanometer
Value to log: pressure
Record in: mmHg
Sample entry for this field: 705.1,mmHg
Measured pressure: 70,mmHg
